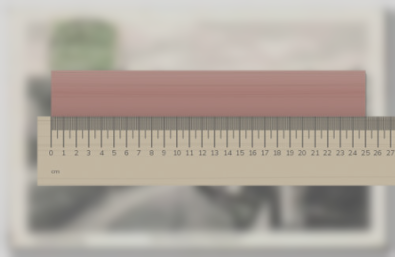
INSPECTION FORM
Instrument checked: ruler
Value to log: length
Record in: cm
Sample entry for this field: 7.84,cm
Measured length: 25,cm
